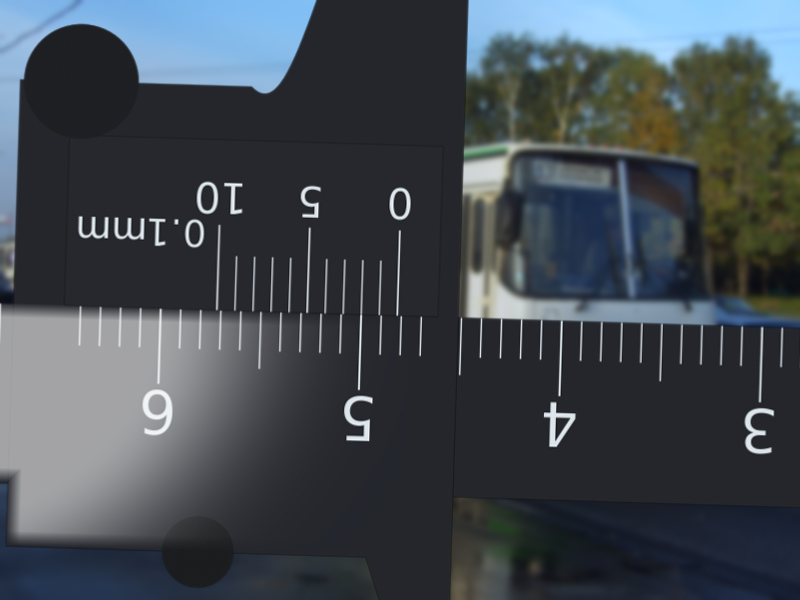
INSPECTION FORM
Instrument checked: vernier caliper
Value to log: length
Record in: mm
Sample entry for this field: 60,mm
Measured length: 48.2,mm
